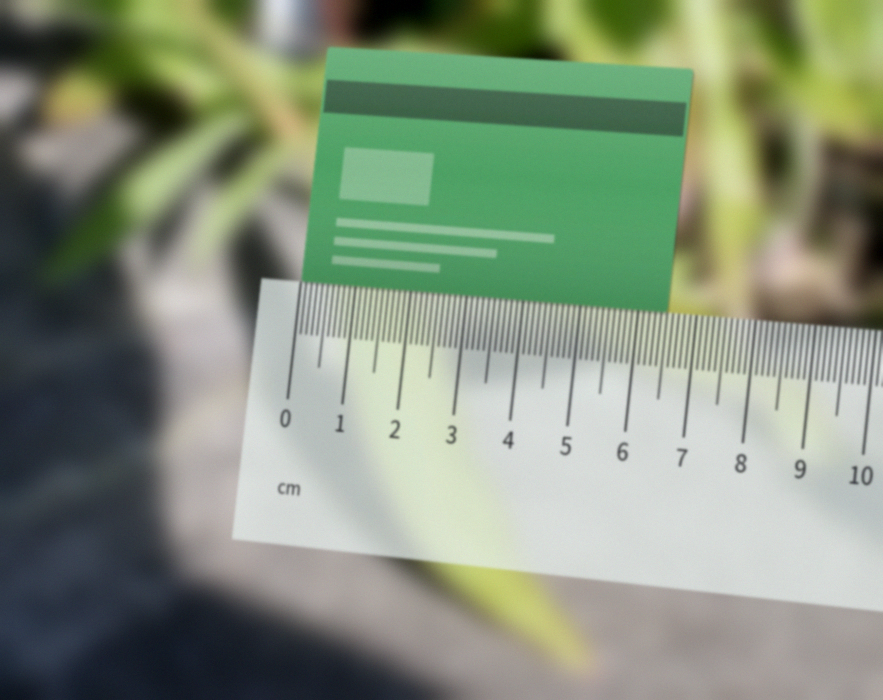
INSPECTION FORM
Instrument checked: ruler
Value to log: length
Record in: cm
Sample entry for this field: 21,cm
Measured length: 6.5,cm
